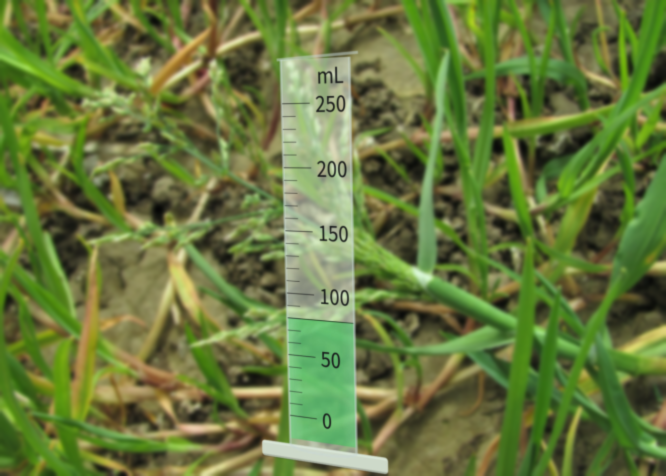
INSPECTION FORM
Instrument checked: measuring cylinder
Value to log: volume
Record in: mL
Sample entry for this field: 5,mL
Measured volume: 80,mL
